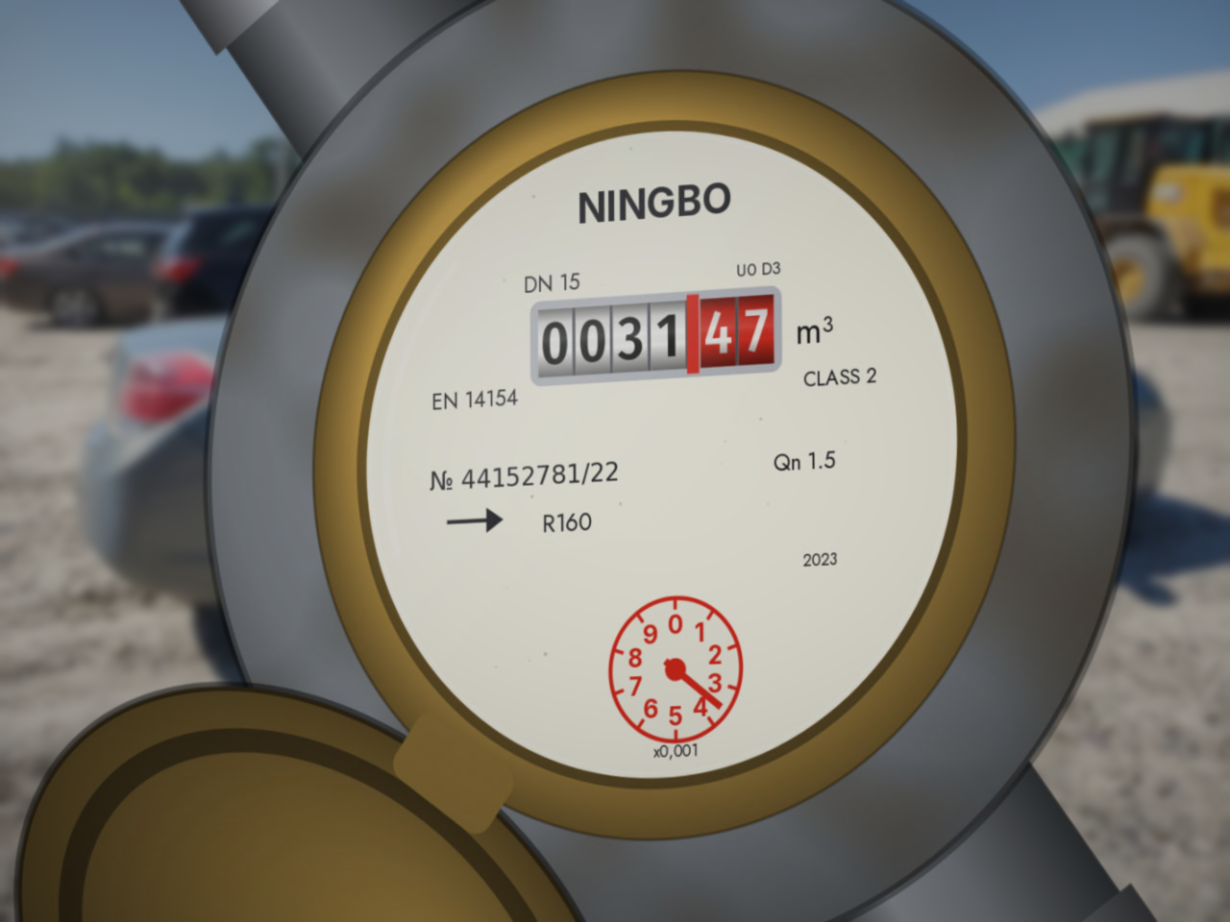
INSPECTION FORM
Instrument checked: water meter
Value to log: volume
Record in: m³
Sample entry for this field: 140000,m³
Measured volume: 31.473,m³
